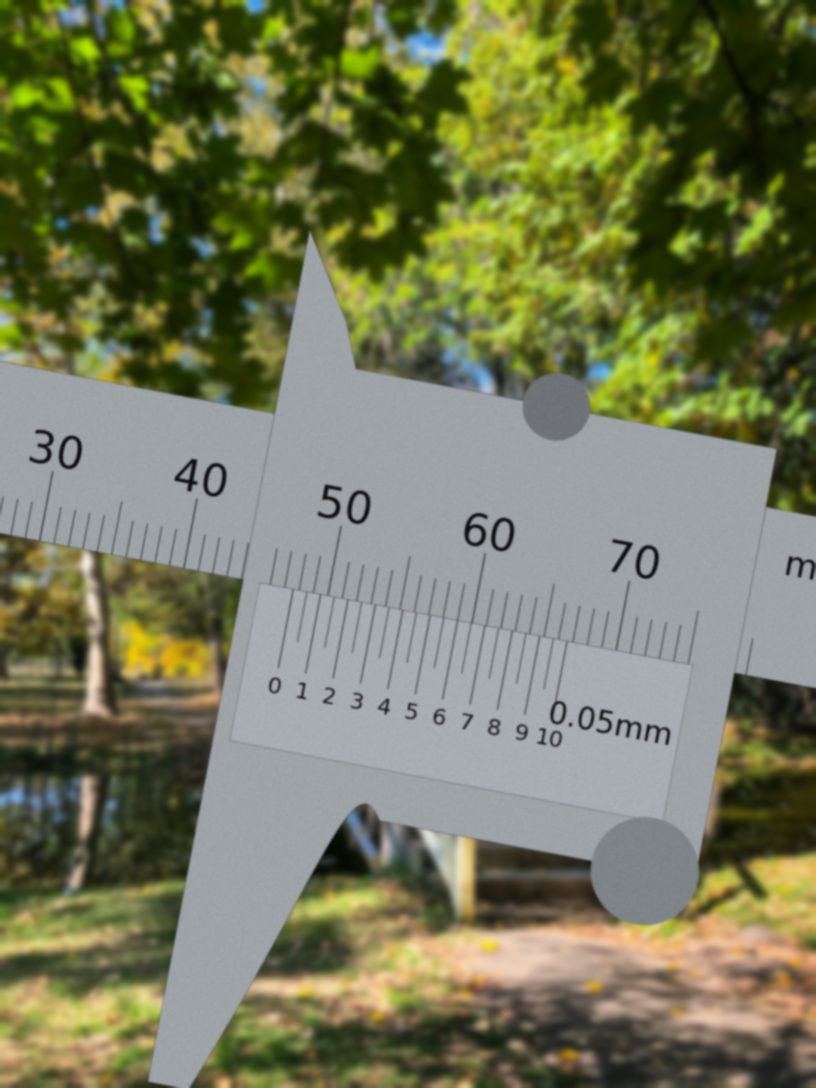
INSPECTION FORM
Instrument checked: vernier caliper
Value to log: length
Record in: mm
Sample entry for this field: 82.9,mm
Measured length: 47.6,mm
